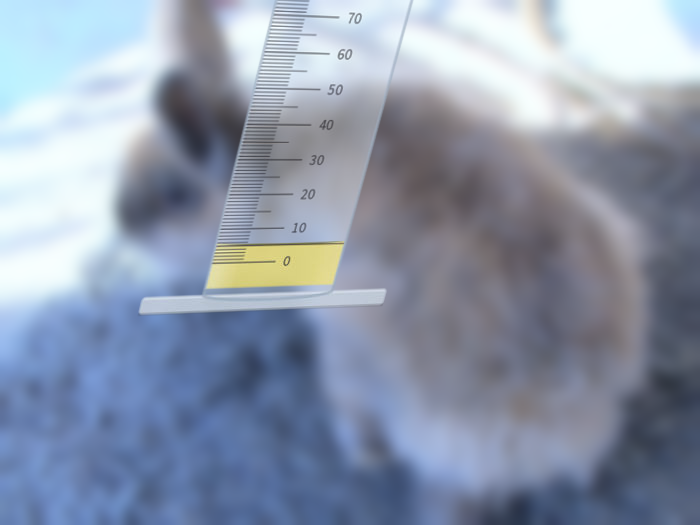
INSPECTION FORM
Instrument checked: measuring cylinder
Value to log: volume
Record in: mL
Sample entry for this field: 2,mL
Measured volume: 5,mL
